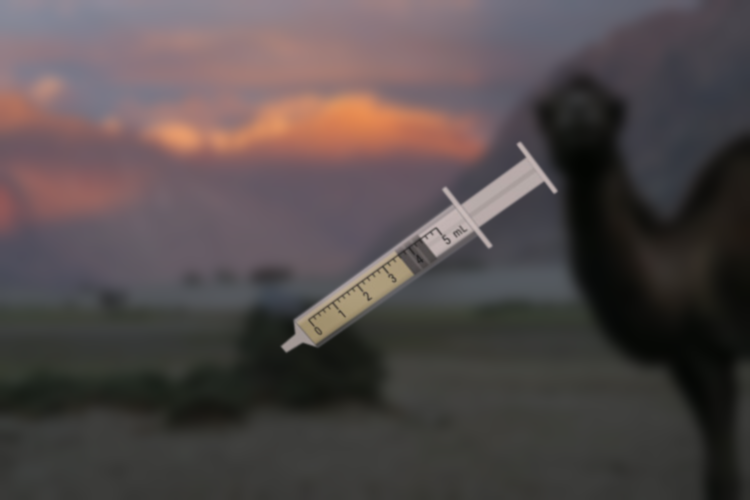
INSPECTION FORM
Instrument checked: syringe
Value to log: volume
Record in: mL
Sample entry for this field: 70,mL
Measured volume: 3.6,mL
